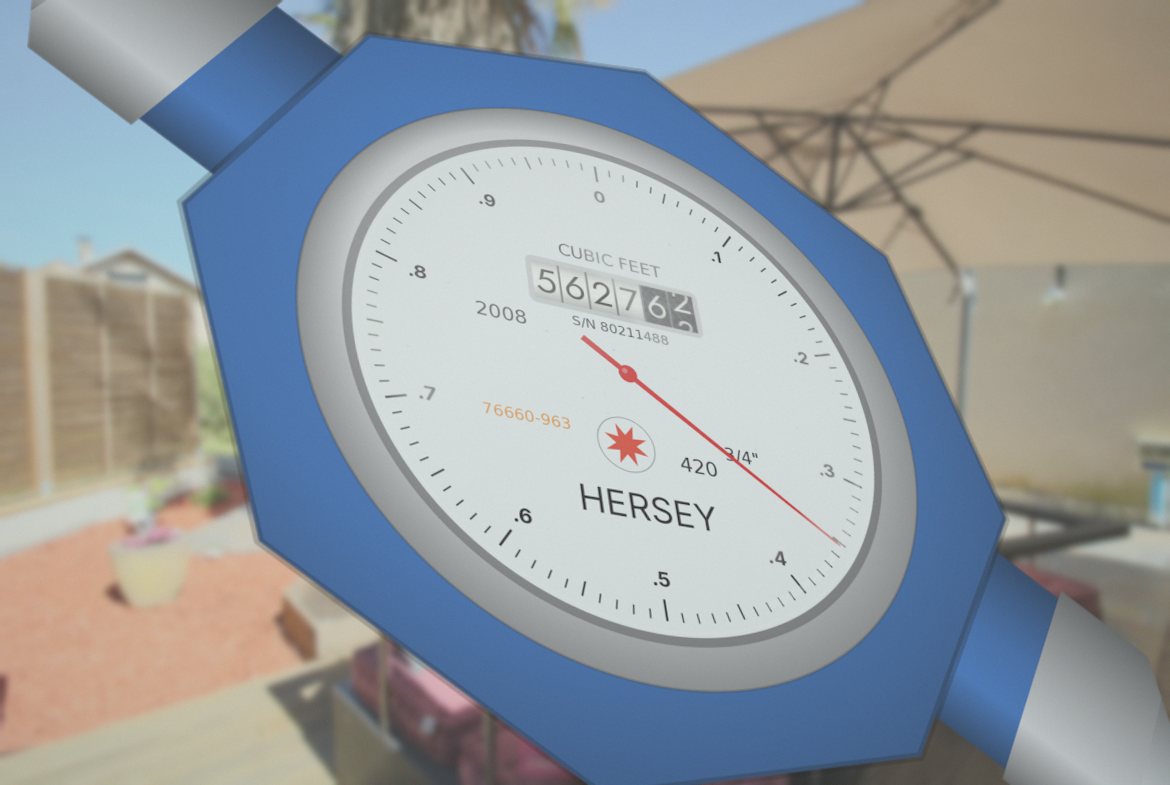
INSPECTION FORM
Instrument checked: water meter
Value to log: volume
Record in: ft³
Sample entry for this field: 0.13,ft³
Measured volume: 562762.35,ft³
